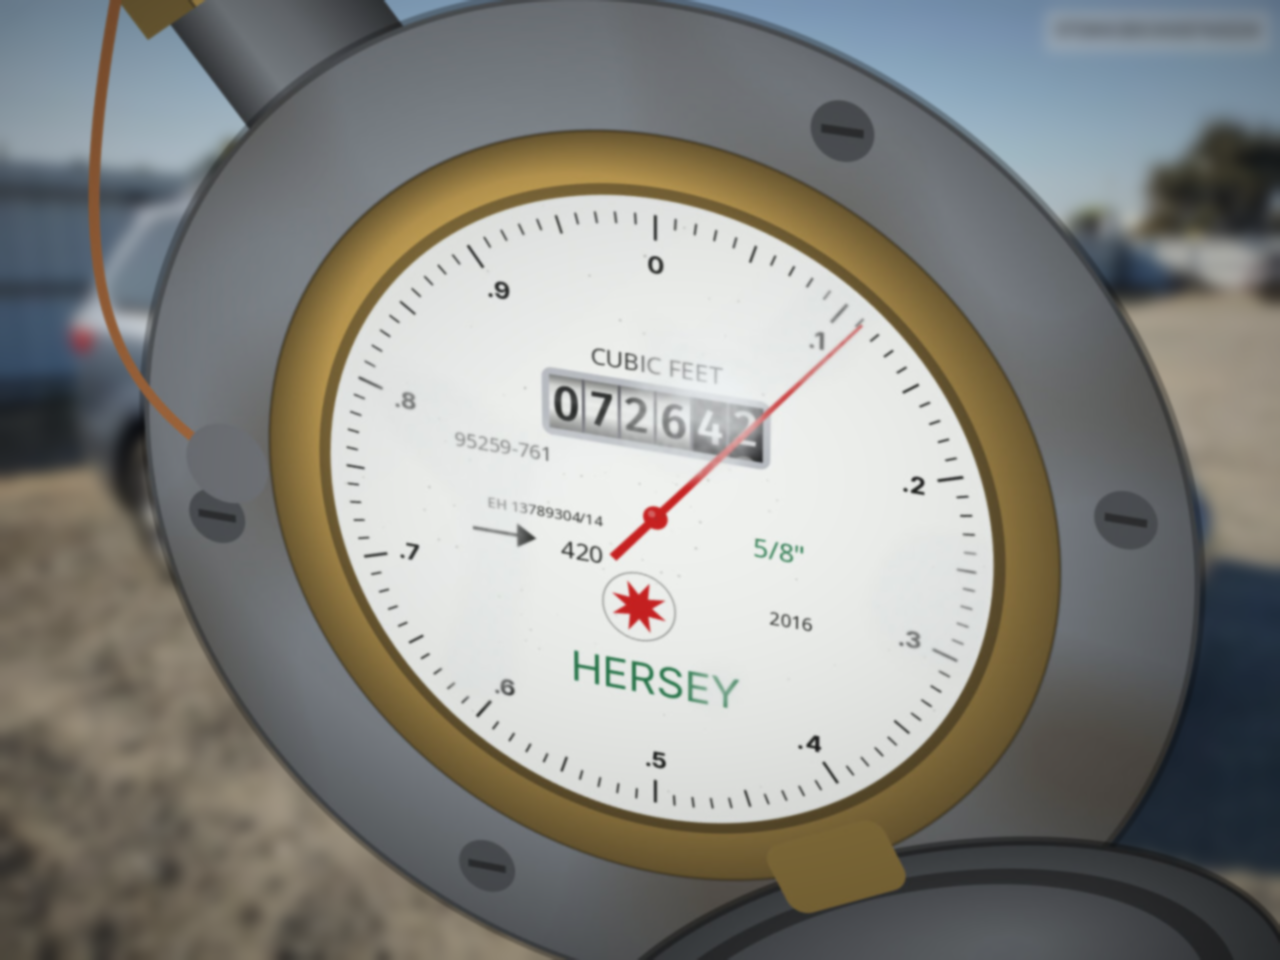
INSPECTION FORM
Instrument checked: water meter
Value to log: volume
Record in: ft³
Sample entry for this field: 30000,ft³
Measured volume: 72642.11,ft³
